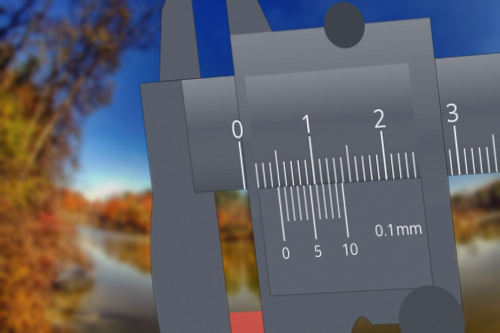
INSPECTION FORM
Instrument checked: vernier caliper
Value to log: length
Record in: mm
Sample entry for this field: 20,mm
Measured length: 4.8,mm
